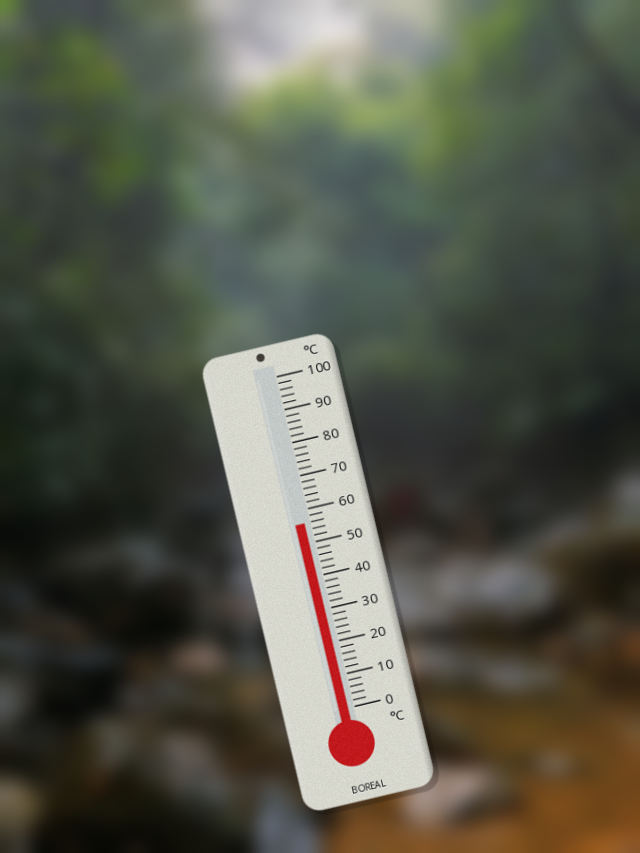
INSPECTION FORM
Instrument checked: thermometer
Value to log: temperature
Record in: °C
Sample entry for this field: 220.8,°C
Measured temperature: 56,°C
